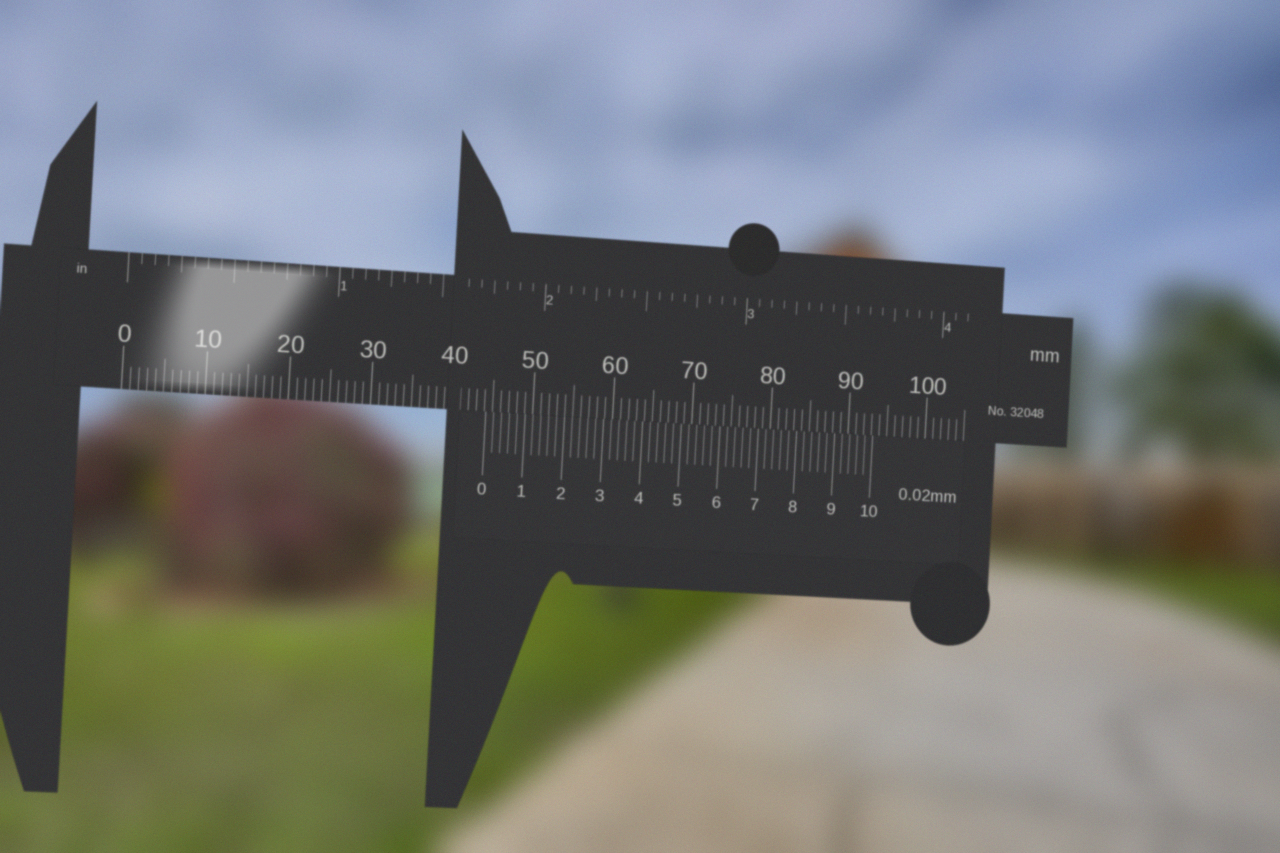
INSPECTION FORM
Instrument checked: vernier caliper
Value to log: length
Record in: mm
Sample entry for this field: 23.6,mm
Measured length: 44.2,mm
